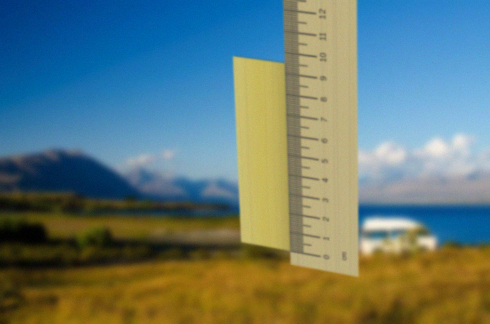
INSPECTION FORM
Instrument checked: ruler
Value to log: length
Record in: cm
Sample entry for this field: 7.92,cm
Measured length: 9.5,cm
